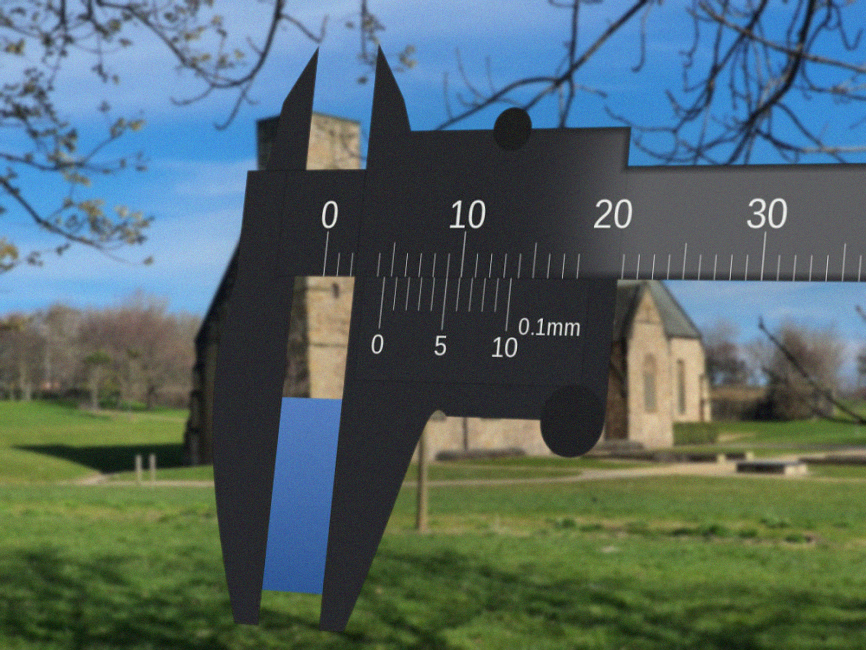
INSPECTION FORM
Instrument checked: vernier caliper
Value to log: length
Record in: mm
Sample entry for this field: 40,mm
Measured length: 4.5,mm
